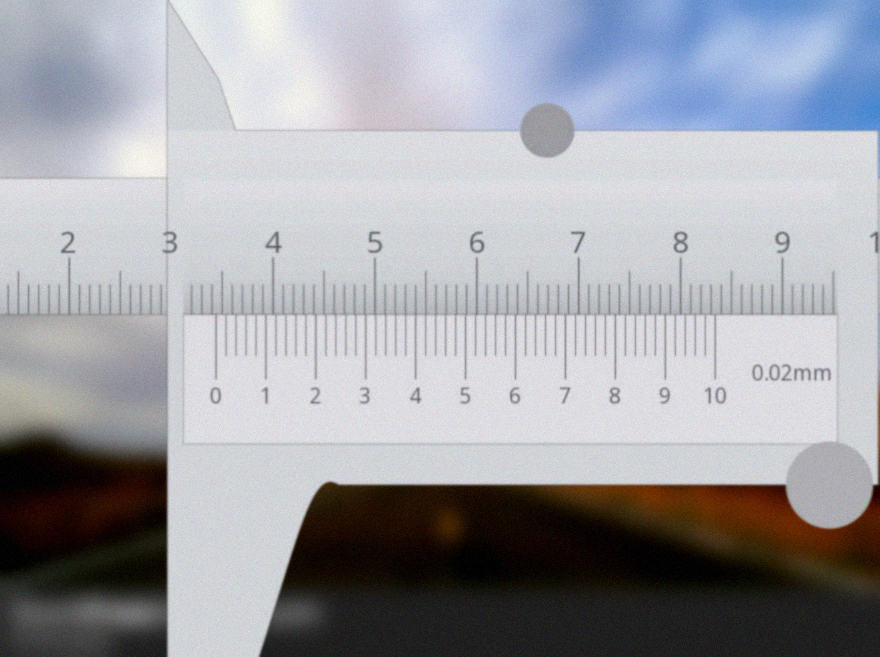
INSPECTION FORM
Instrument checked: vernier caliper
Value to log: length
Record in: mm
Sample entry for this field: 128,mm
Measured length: 34.4,mm
